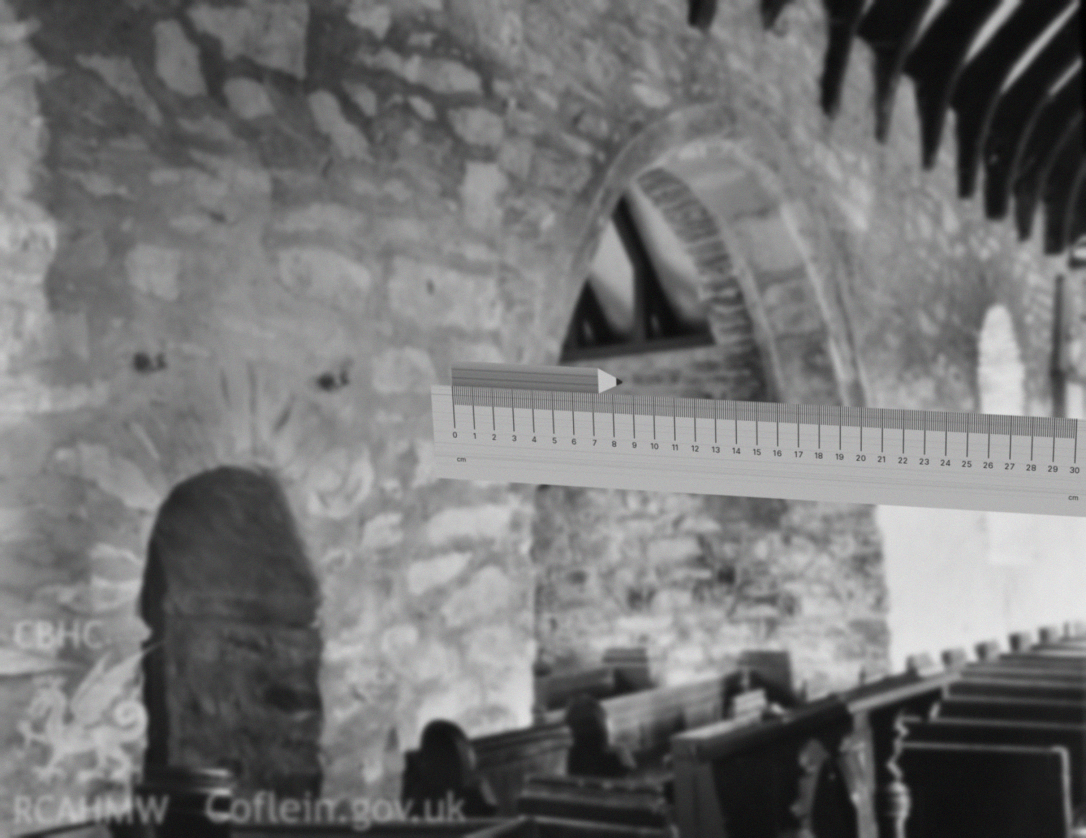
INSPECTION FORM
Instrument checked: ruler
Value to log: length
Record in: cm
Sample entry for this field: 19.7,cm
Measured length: 8.5,cm
